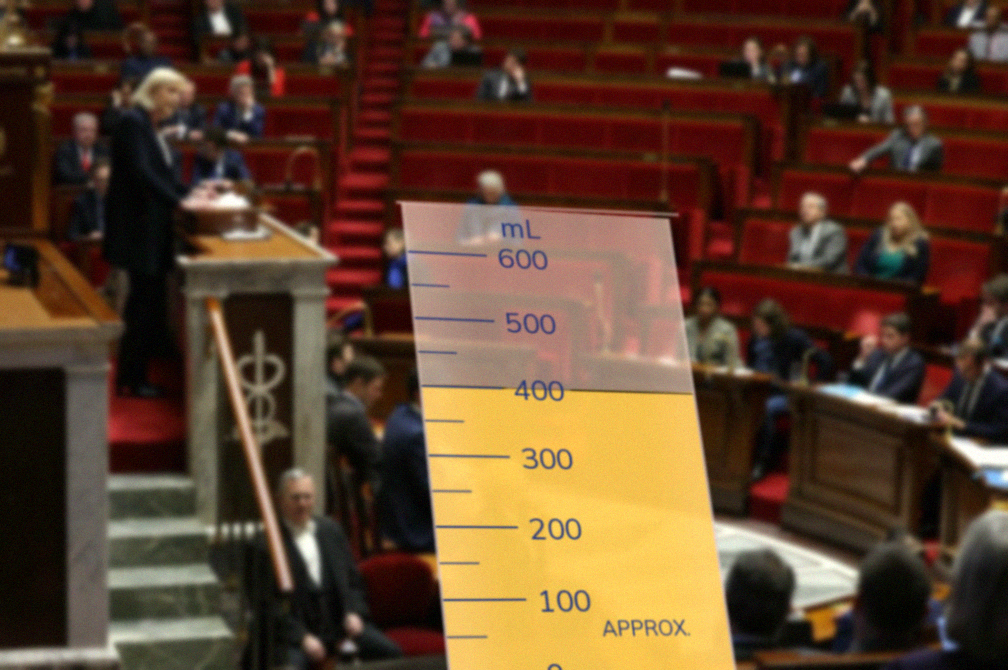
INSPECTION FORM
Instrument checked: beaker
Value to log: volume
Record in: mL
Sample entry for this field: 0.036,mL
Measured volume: 400,mL
